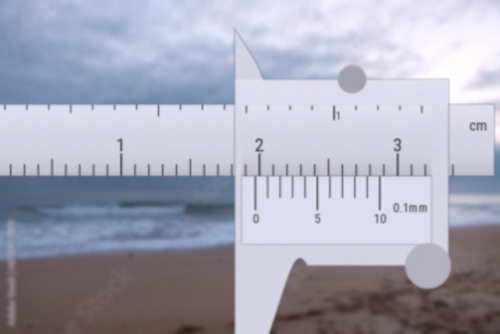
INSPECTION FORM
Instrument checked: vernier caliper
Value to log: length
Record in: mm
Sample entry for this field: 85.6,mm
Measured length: 19.7,mm
